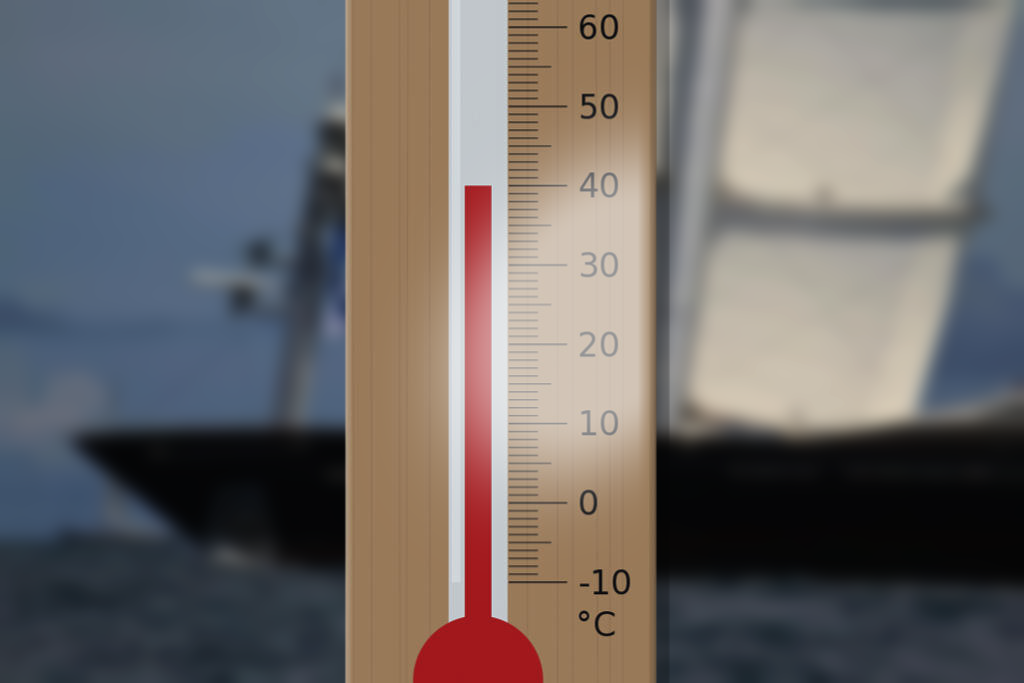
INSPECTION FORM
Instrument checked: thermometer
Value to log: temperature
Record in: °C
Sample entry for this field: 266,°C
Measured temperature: 40,°C
